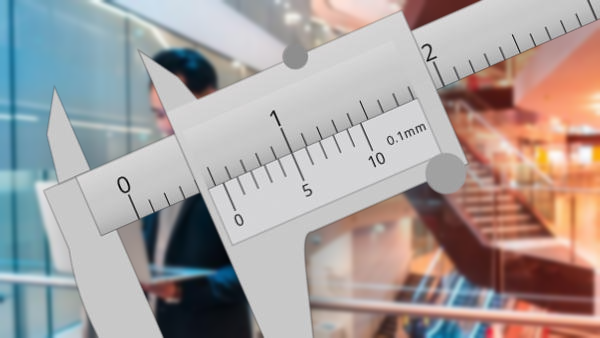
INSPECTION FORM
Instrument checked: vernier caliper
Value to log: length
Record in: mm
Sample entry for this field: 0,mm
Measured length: 5.5,mm
